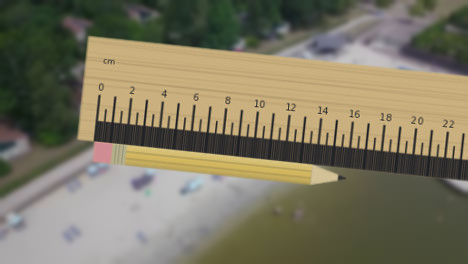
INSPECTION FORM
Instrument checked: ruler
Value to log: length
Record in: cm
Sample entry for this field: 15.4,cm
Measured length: 16,cm
